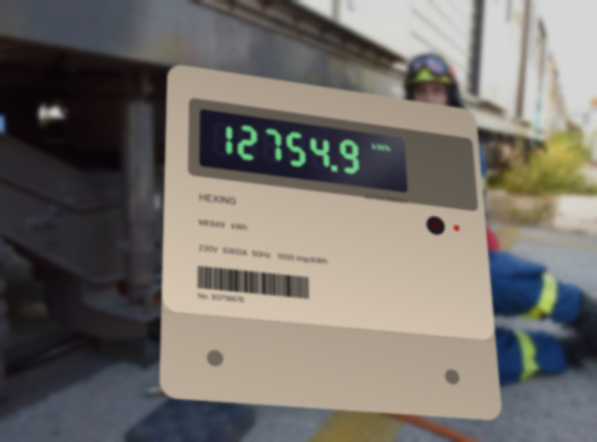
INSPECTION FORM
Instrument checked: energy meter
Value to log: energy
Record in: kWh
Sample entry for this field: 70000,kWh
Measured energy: 12754.9,kWh
